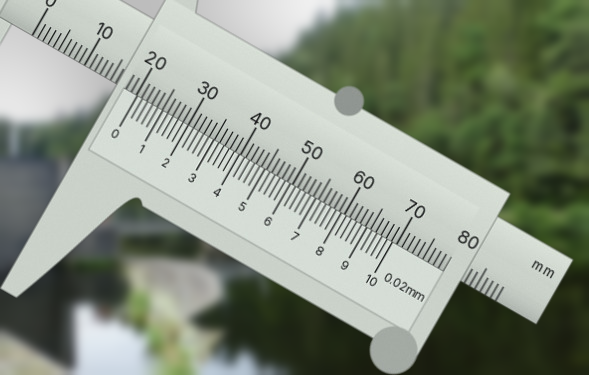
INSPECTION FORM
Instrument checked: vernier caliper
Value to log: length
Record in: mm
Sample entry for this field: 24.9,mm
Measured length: 20.2,mm
